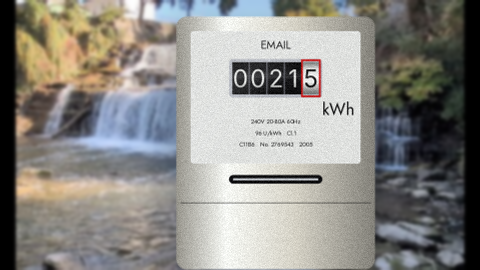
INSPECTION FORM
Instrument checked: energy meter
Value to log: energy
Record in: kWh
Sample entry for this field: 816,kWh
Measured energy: 21.5,kWh
